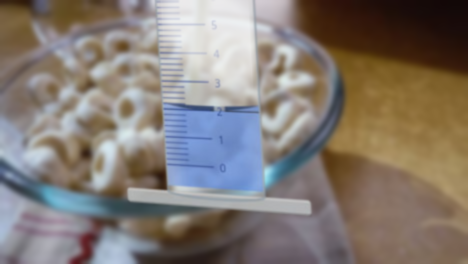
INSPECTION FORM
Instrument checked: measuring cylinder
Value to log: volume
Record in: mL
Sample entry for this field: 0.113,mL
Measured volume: 2,mL
